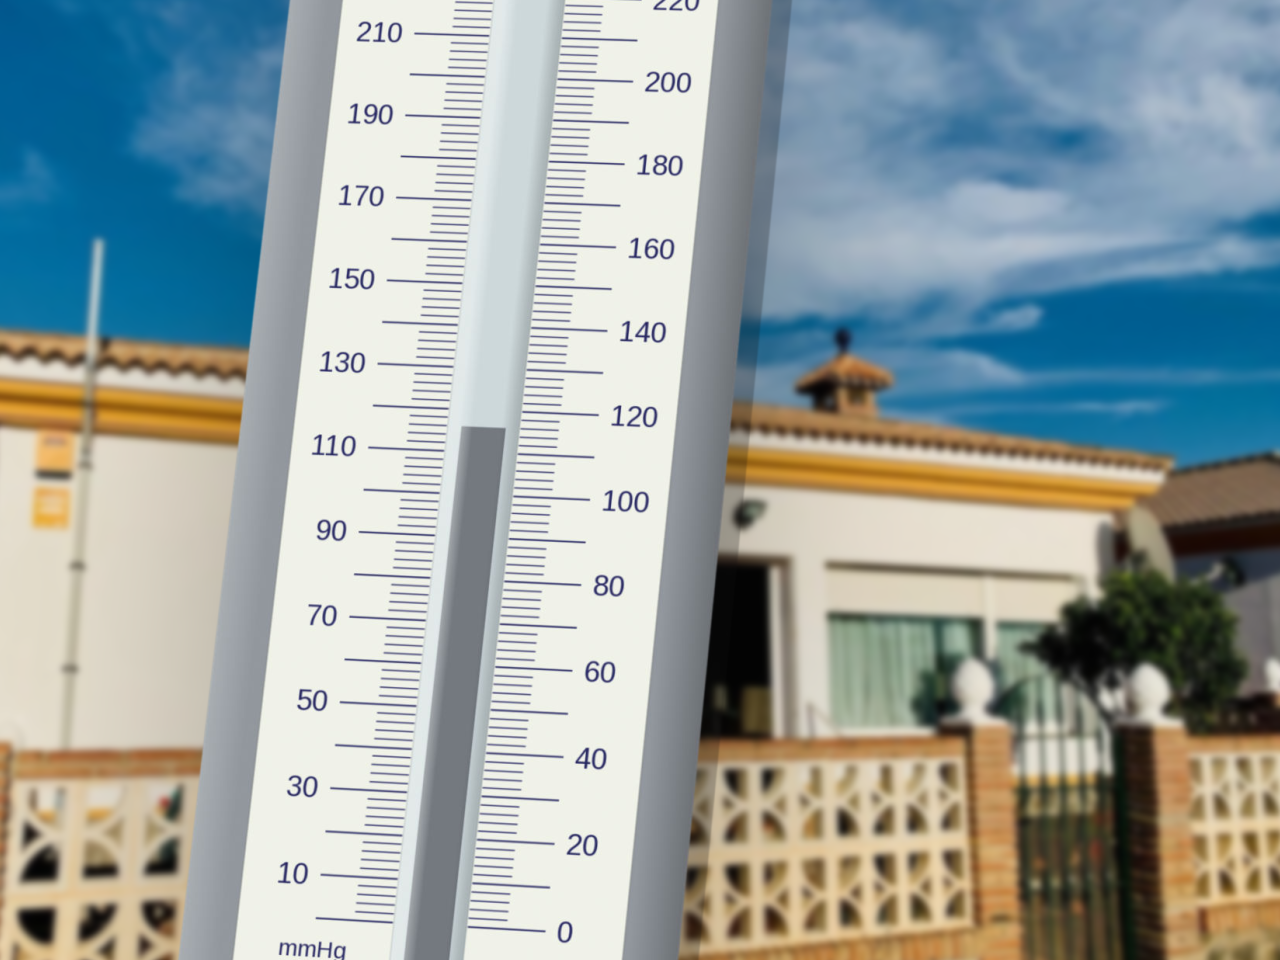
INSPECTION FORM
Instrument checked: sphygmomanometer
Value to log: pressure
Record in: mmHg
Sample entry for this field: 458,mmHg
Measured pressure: 116,mmHg
